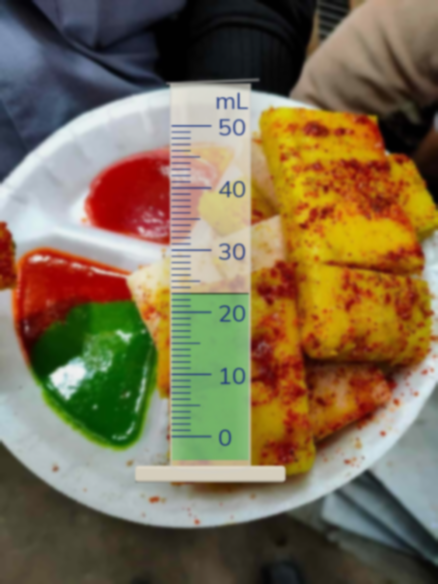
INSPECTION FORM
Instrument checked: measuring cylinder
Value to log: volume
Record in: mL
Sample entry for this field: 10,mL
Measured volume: 23,mL
